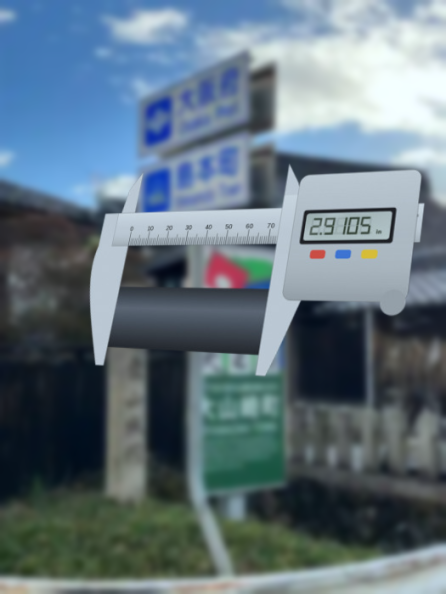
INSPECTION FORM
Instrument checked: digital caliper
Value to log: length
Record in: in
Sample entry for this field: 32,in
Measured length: 2.9105,in
